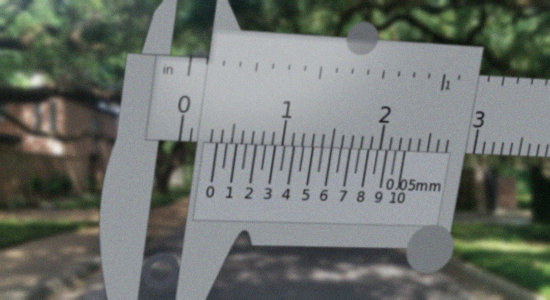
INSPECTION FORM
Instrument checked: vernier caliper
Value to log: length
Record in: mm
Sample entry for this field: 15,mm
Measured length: 3.6,mm
